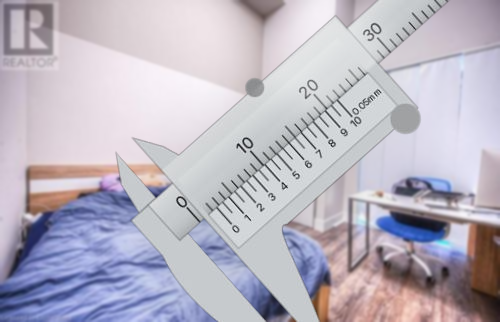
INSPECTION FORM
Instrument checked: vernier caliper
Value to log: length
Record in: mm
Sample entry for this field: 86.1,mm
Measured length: 2.6,mm
